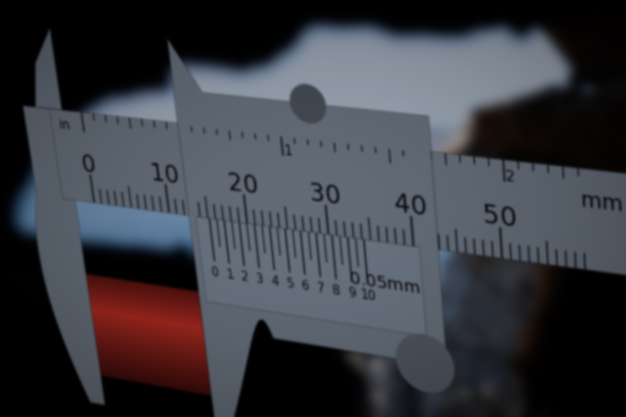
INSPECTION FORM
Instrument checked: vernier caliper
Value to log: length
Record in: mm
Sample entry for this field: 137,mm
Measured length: 15.2,mm
